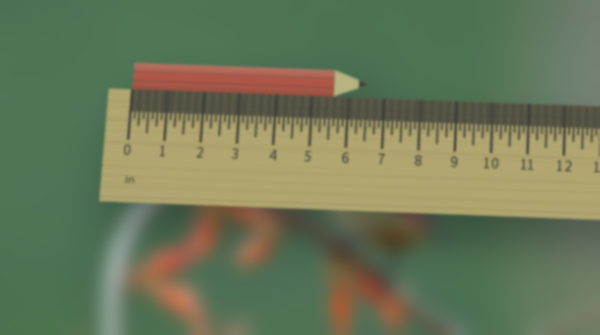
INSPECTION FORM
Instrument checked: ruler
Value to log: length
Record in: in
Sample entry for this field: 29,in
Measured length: 6.5,in
